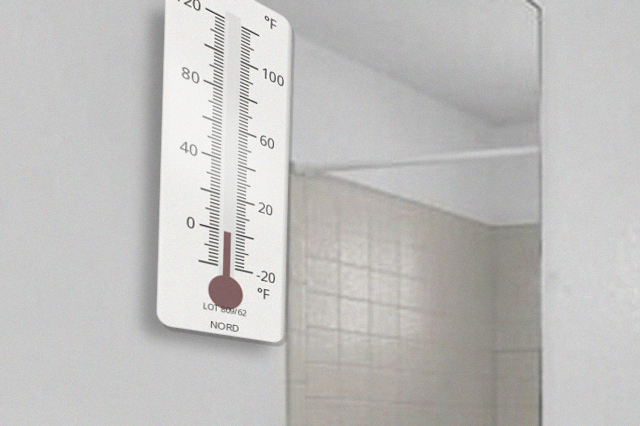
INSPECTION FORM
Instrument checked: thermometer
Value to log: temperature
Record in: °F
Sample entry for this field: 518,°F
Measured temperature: 0,°F
